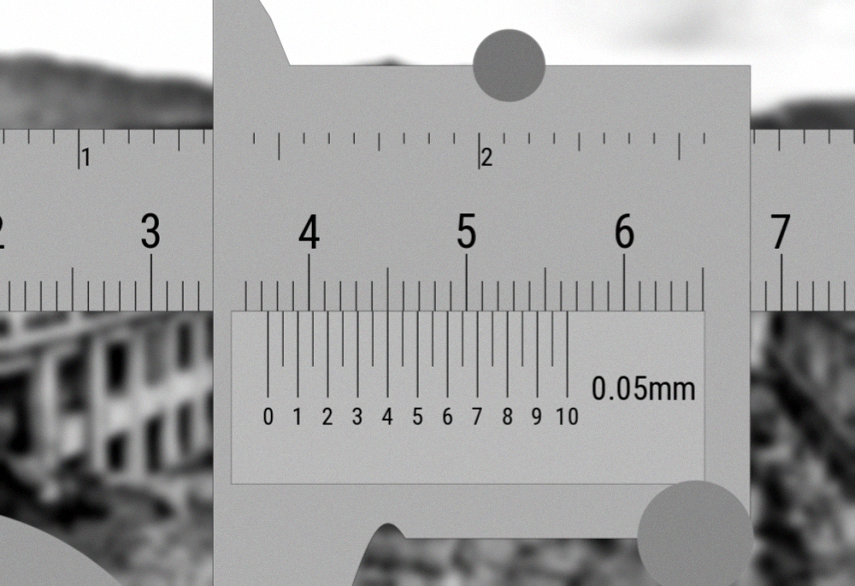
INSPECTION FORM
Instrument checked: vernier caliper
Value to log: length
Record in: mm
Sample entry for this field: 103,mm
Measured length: 37.4,mm
